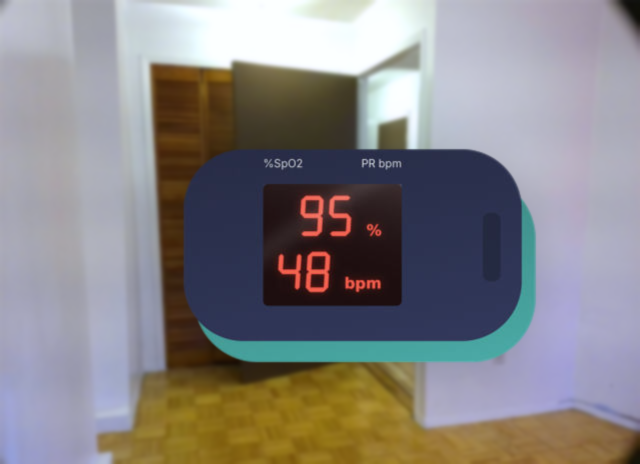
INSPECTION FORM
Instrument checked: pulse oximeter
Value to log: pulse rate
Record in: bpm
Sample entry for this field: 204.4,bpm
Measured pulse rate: 48,bpm
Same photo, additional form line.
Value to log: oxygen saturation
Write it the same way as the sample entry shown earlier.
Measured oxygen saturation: 95,%
